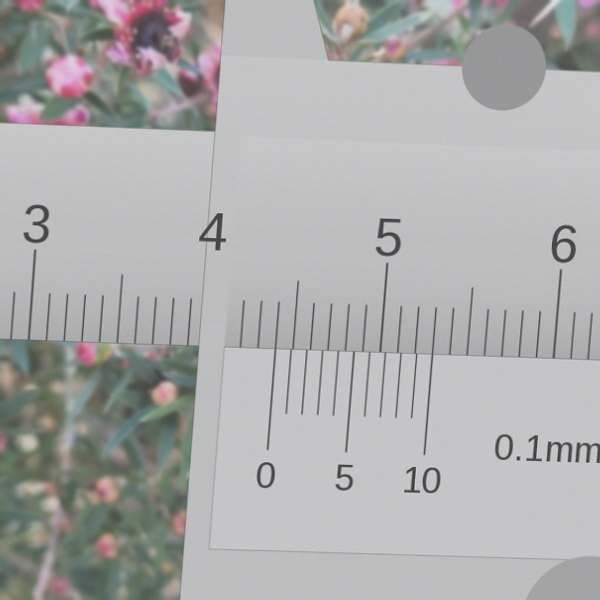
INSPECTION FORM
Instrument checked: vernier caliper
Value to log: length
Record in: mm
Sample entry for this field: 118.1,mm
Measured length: 44.0,mm
